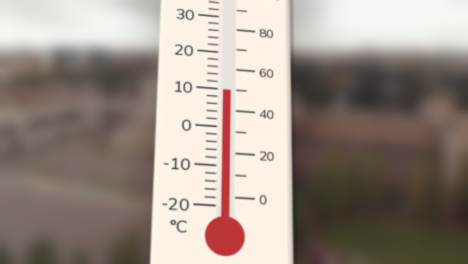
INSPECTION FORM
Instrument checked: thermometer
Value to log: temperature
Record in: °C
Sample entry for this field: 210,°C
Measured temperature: 10,°C
